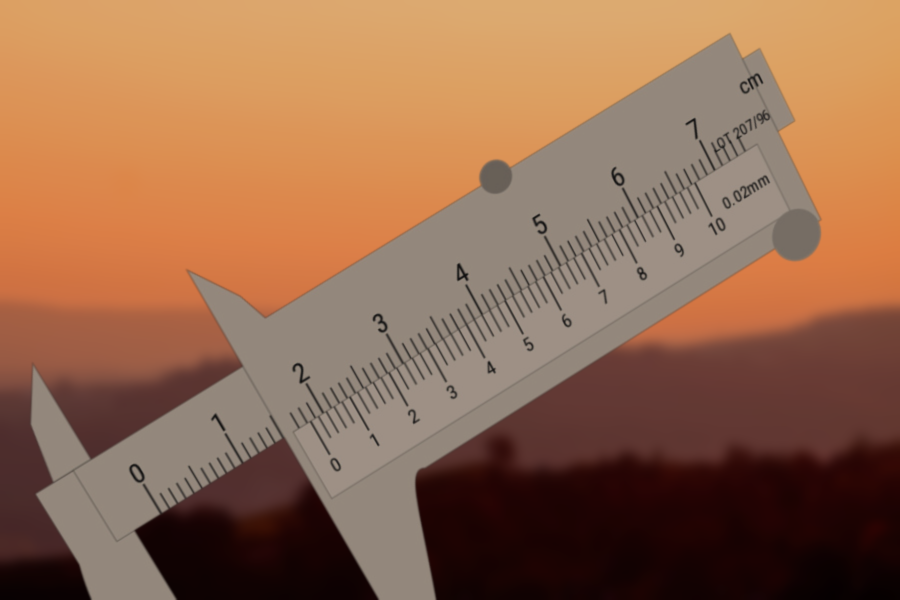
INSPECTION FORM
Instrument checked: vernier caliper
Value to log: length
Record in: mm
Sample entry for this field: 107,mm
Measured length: 18.4,mm
